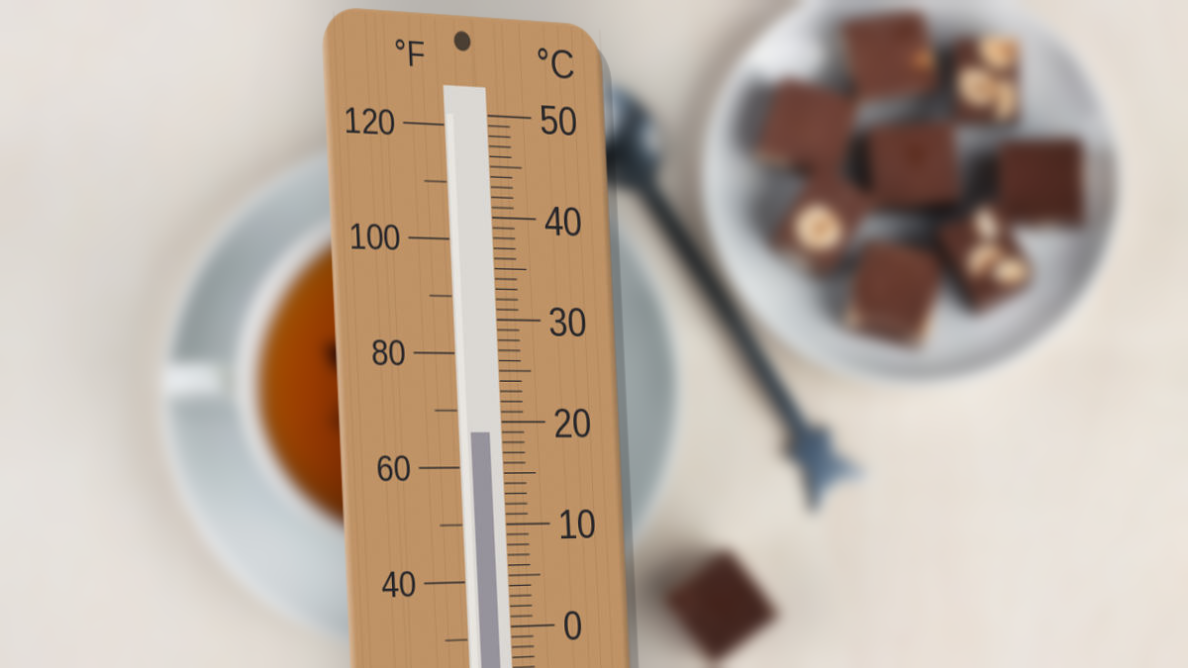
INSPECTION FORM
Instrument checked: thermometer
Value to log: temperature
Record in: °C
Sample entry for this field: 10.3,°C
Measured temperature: 19,°C
